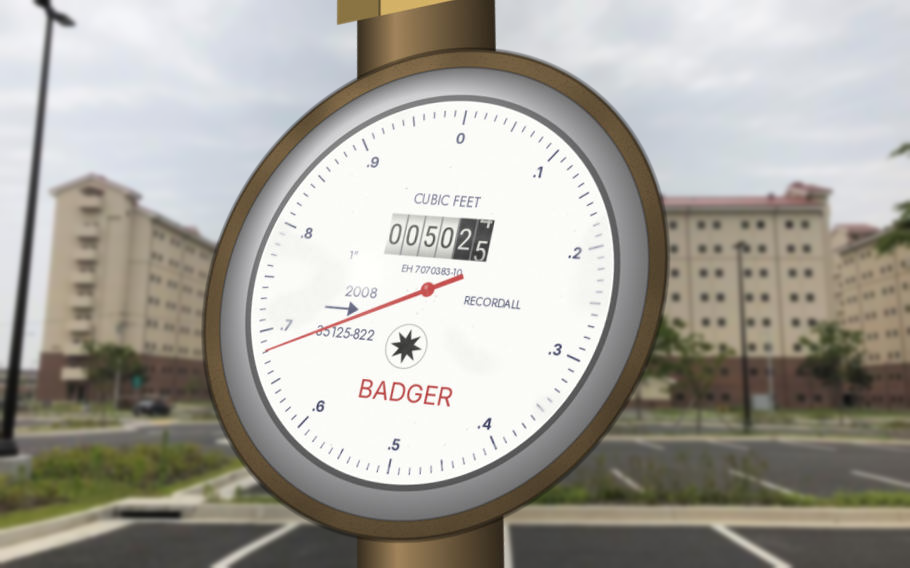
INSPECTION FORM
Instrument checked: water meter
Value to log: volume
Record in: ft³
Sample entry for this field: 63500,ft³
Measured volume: 5024.68,ft³
